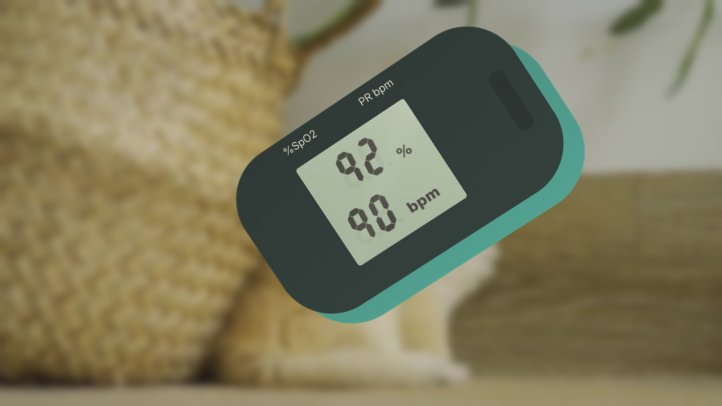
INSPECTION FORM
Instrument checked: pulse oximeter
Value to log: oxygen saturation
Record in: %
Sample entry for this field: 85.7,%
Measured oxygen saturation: 92,%
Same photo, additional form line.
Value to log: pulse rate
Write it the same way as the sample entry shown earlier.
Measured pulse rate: 90,bpm
